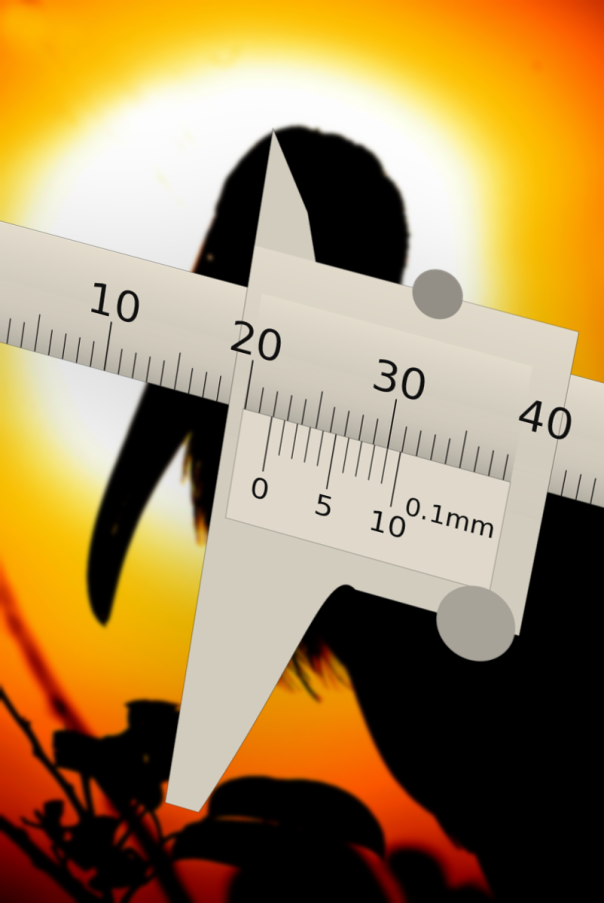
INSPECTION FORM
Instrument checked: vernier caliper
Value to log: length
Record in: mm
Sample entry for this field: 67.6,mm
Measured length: 21.9,mm
